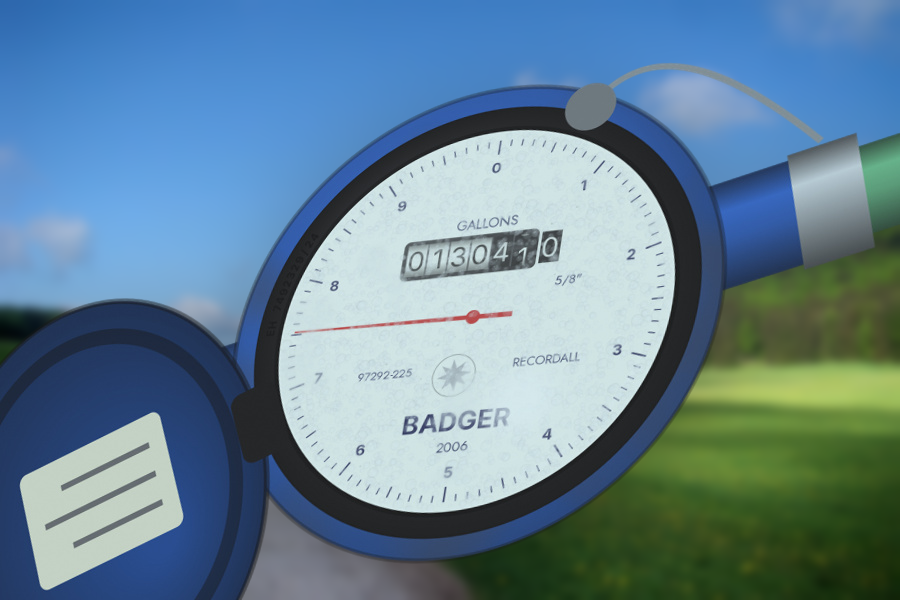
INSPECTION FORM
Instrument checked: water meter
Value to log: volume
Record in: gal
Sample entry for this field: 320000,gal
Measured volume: 130407.5,gal
